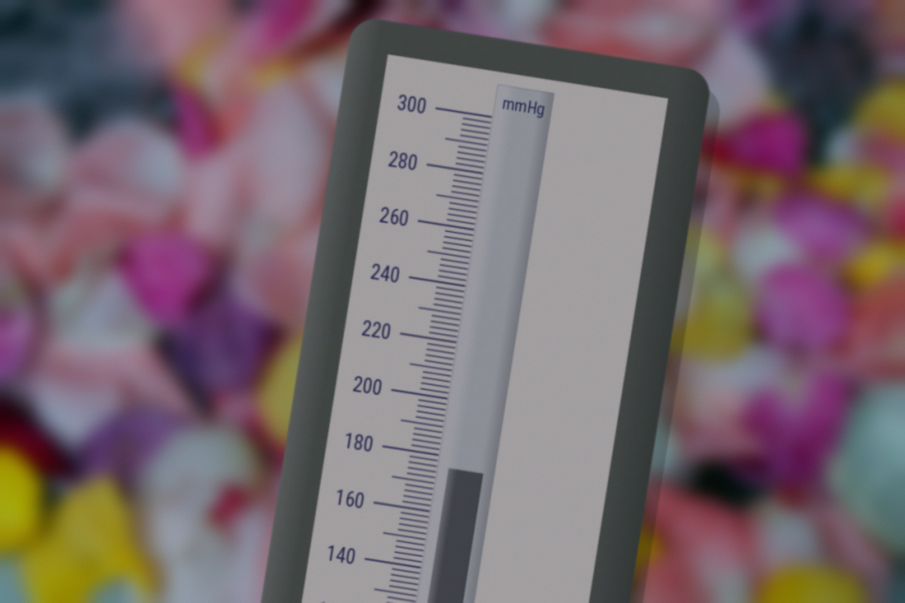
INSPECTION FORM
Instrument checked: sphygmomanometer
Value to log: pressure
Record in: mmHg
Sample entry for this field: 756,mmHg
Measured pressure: 176,mmHg
